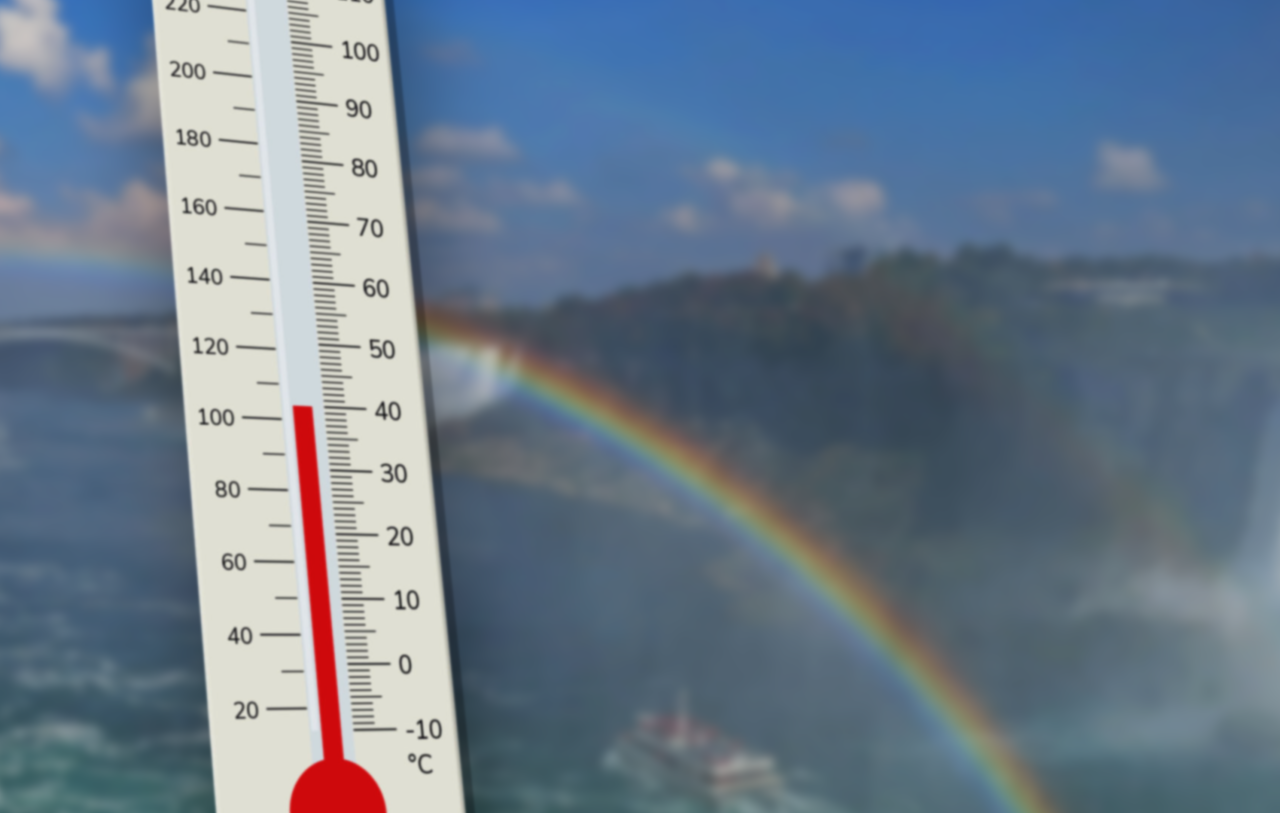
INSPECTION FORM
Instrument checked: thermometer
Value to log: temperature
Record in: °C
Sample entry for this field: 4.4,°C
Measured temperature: 40,°C
